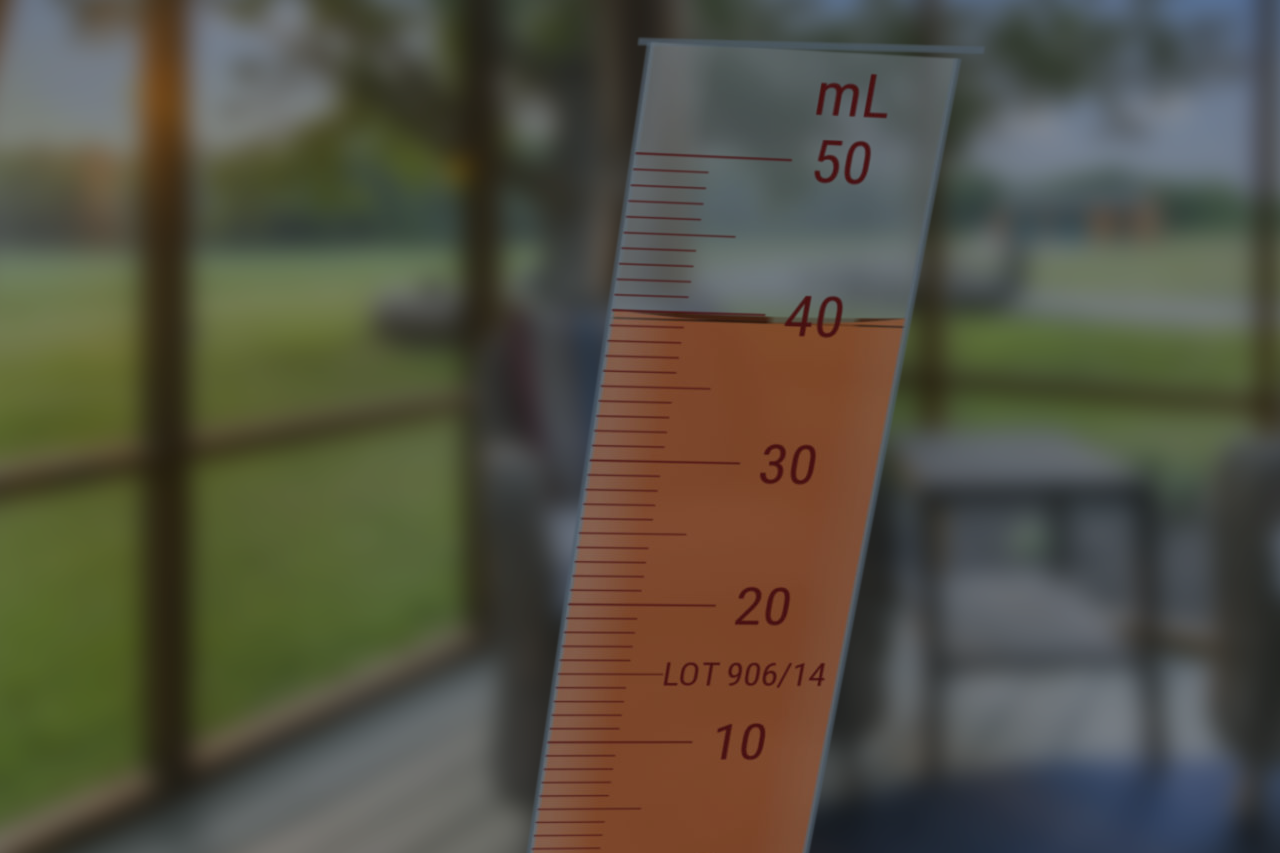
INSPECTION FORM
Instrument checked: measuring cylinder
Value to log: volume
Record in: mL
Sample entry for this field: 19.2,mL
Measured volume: 39.5,mL
